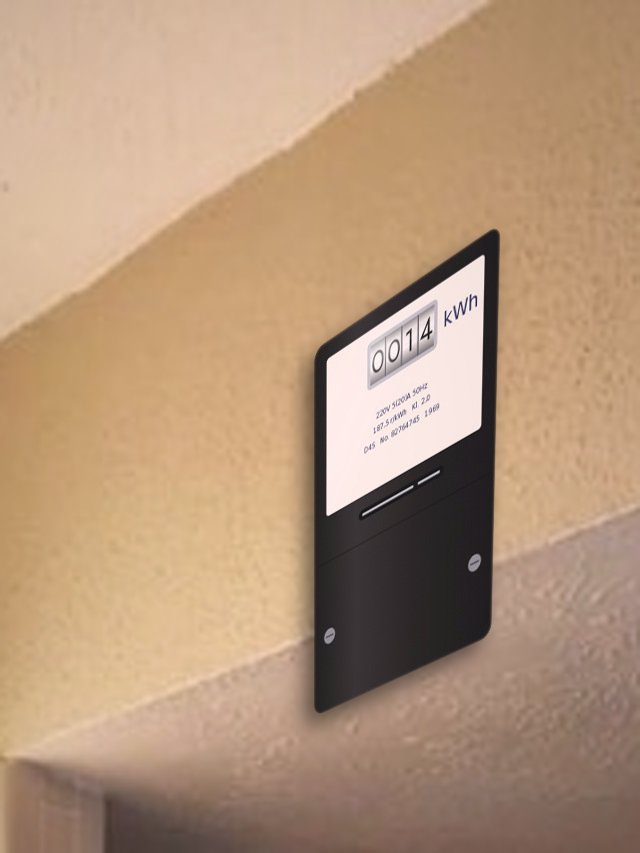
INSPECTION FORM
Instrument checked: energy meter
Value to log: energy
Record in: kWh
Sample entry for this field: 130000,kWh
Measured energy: 14,kWh
